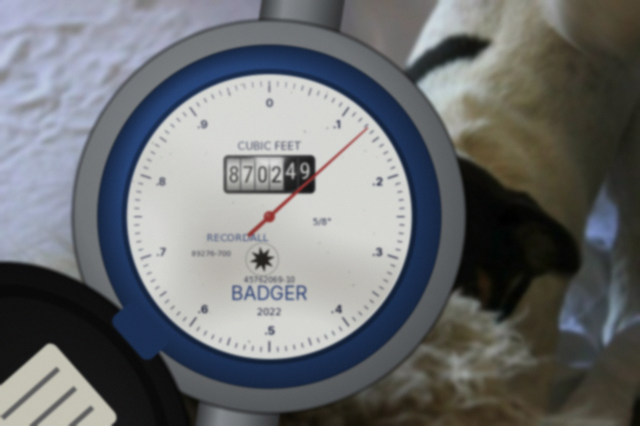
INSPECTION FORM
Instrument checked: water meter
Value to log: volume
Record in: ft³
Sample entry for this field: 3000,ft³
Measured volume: 870249.13,ft³
